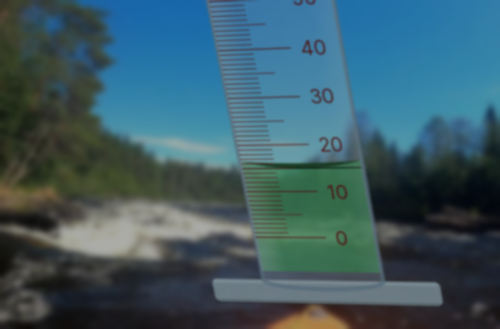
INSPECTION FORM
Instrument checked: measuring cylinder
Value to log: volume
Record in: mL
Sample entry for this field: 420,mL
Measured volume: 15,mL
